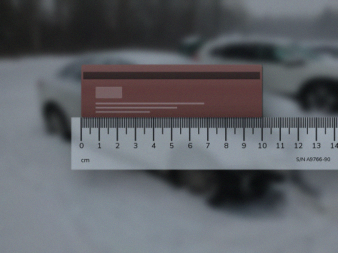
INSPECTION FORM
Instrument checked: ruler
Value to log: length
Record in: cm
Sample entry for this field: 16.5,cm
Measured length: 10,cm
